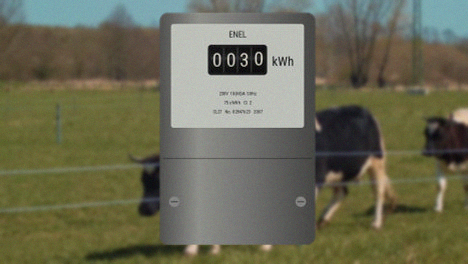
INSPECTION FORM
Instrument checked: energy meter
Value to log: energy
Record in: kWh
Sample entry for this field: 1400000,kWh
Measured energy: 30,kWh
